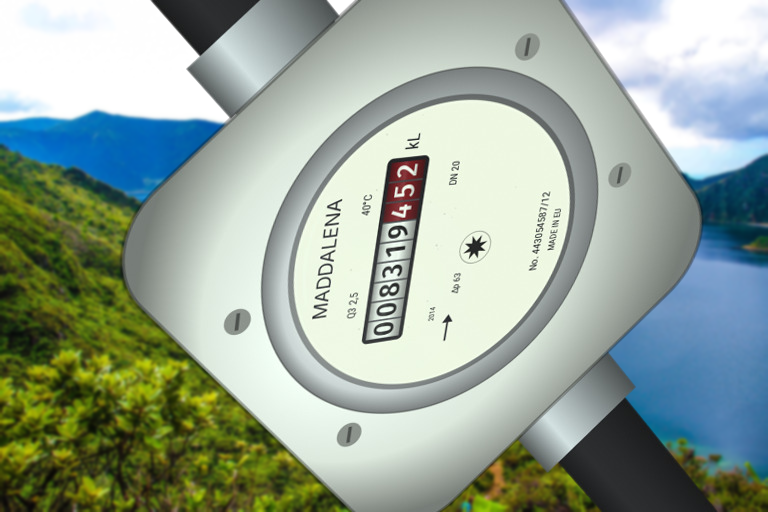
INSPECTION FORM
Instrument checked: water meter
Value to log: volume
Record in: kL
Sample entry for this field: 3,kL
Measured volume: 8319.452,kL
